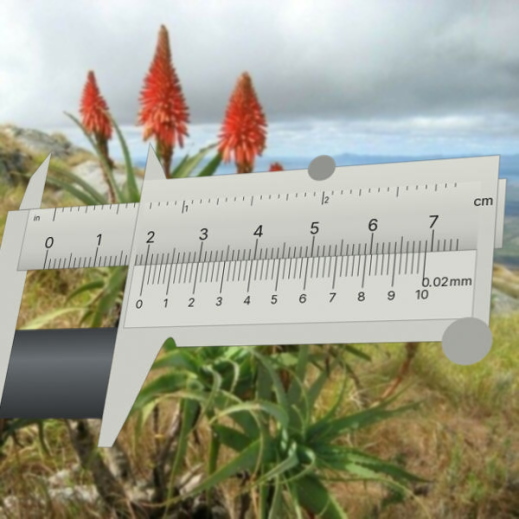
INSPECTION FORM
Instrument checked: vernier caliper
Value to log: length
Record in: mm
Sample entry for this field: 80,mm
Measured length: 20.0,mm
